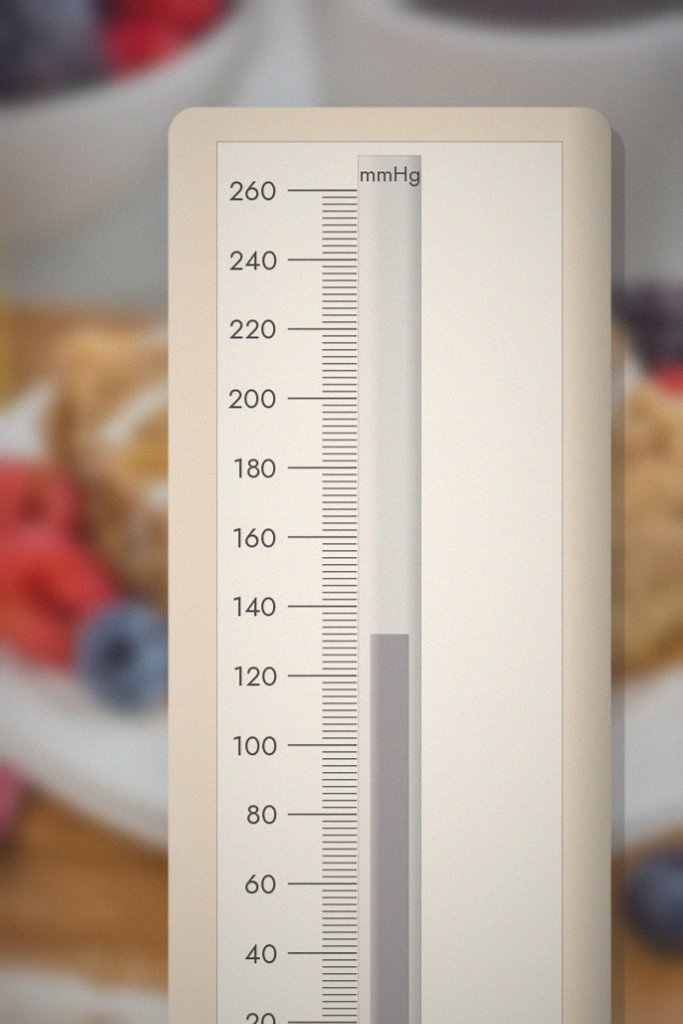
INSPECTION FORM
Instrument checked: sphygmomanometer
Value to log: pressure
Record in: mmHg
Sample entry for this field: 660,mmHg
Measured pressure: 132,mmHg
